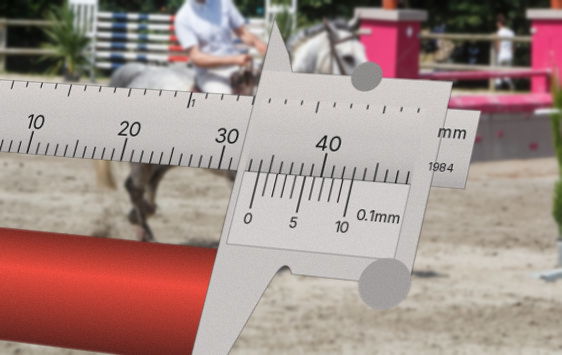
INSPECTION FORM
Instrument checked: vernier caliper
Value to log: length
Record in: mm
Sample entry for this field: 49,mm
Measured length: 34.0,mm
